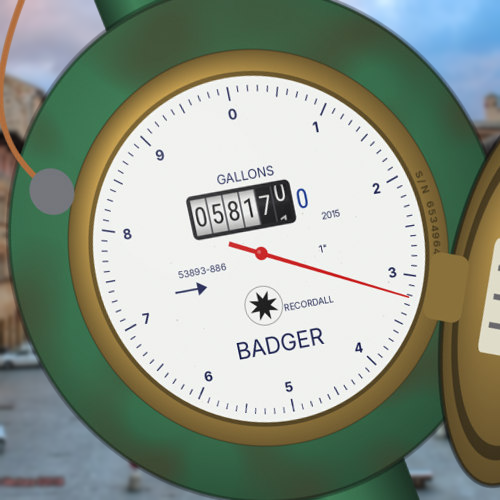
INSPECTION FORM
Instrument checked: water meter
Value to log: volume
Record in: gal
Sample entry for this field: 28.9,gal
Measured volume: 581703.2,gal
